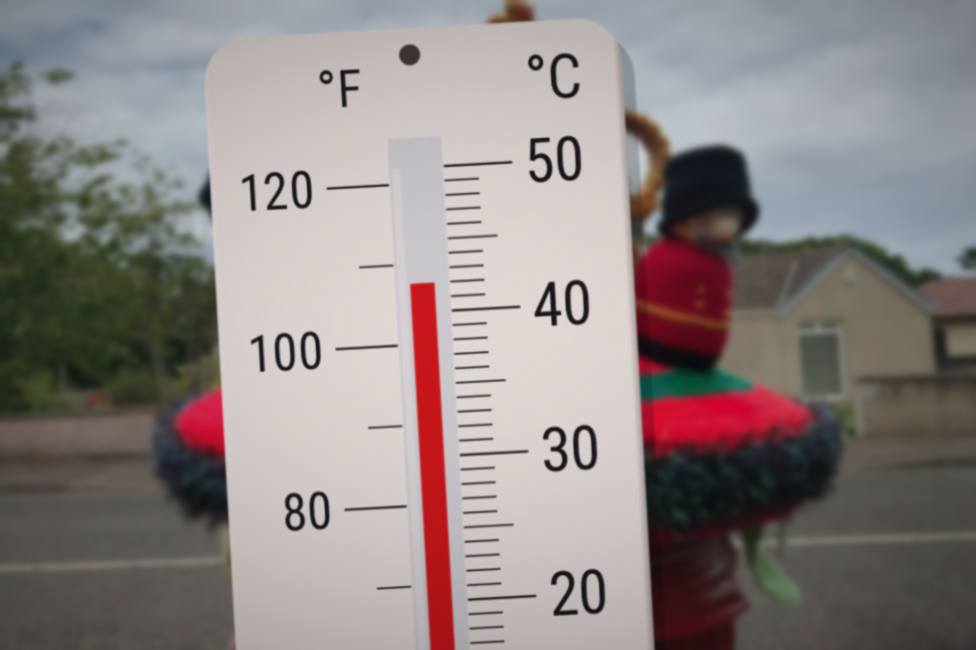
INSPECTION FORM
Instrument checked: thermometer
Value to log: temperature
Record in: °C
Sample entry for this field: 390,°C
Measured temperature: 42,°C
